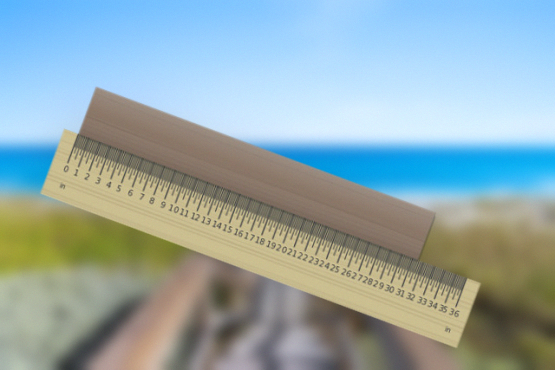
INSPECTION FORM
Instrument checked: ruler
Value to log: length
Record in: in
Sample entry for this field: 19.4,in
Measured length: 31.5,in
